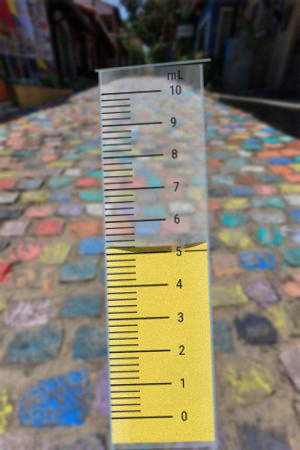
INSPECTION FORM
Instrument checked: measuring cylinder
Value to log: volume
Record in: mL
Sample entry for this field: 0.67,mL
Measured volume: 5,mL
